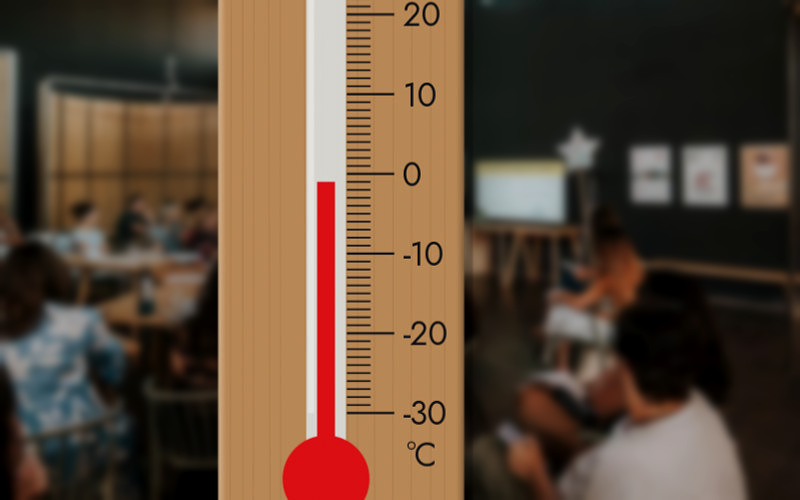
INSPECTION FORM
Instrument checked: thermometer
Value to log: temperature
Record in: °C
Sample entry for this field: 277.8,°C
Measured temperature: -1,°C
